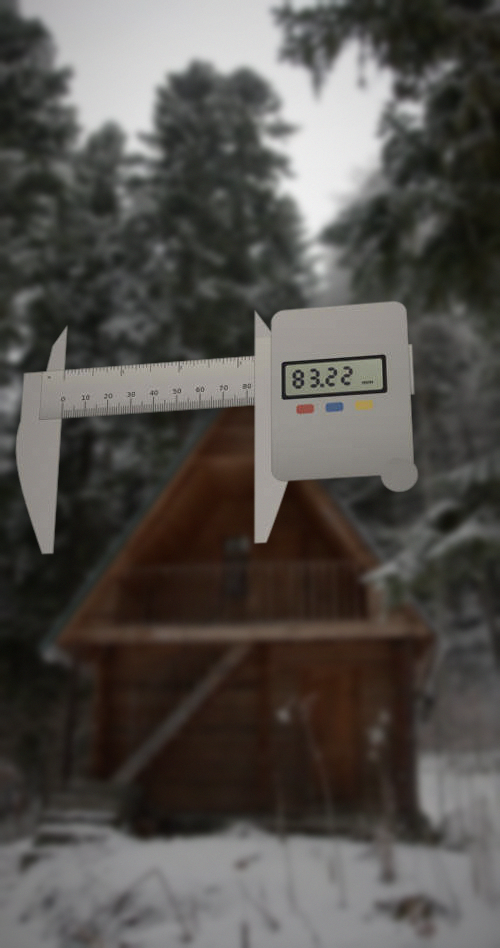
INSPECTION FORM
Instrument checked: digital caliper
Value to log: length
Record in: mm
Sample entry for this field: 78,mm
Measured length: 83.22,mm
